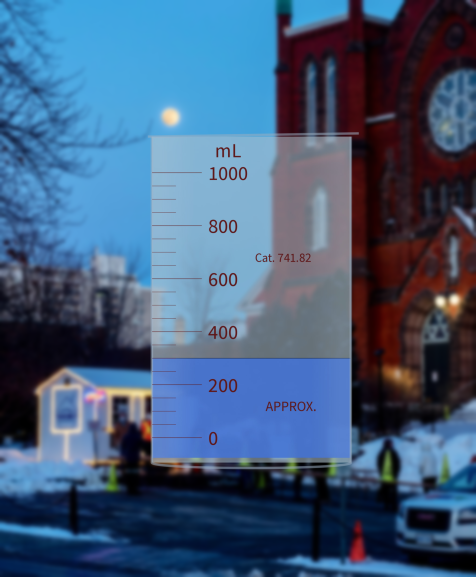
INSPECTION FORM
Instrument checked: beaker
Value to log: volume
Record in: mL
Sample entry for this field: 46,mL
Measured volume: 300,mL
